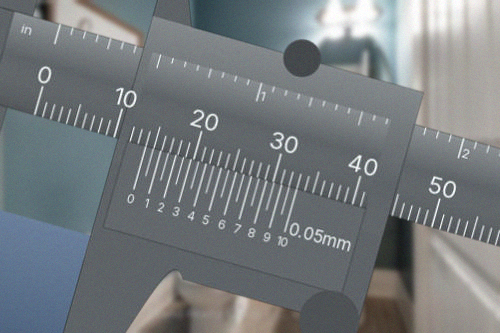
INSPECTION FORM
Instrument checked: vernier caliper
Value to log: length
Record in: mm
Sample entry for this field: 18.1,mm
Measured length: 14.0,mm
